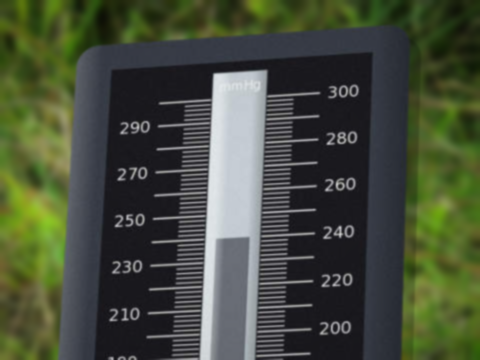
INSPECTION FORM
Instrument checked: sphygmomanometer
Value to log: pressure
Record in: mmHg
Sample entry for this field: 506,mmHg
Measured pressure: 240,mmHg
